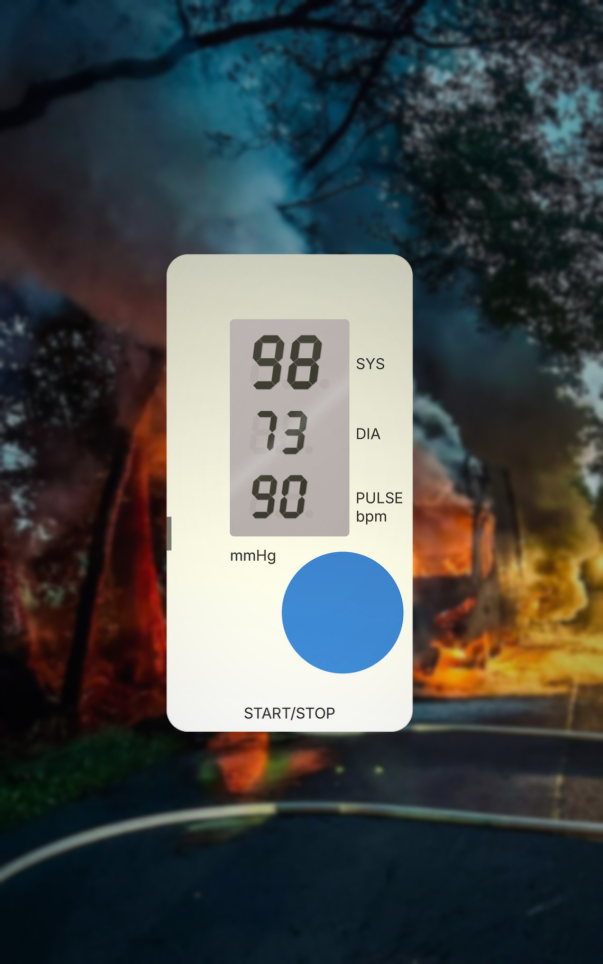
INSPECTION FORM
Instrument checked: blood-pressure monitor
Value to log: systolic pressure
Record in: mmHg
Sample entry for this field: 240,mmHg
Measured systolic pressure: 98,mmHg
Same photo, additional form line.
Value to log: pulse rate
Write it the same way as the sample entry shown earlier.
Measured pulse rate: 90,bpm
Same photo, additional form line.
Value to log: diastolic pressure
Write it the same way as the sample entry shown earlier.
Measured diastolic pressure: 73,mmHg
